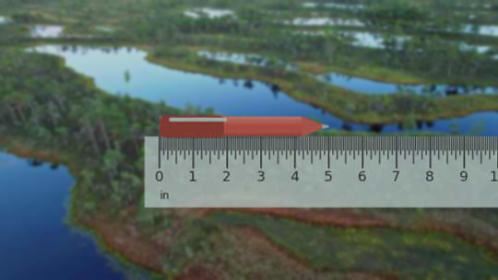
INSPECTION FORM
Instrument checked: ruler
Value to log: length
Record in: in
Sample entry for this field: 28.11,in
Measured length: 5,in
